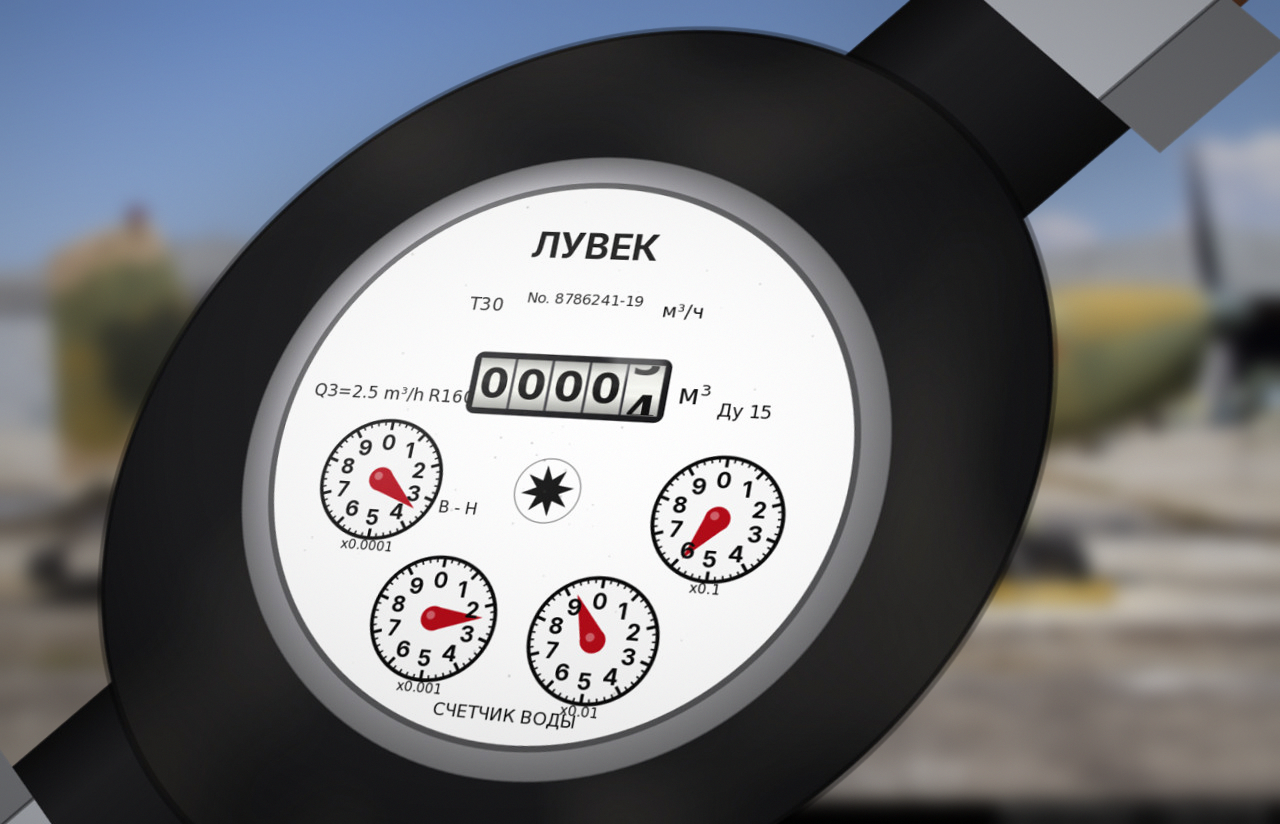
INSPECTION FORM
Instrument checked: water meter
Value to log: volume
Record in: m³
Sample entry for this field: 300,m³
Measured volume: 3.5923,m³
